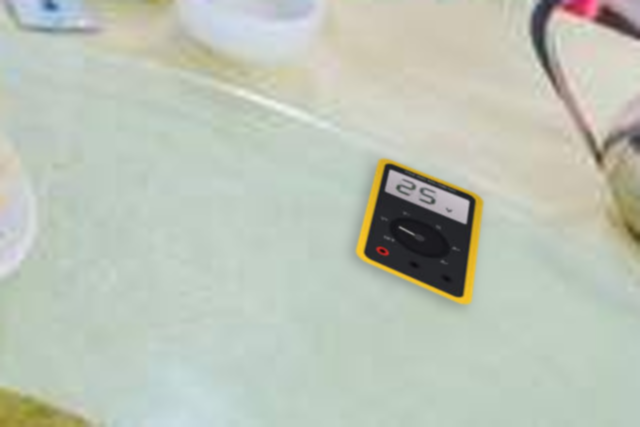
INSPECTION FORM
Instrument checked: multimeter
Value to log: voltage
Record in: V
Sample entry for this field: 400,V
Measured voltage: 25,V
